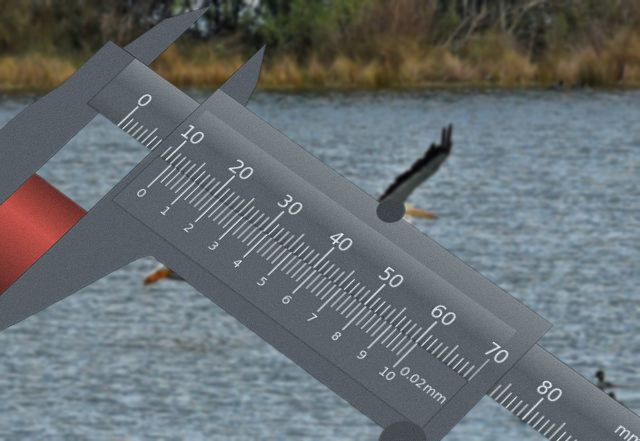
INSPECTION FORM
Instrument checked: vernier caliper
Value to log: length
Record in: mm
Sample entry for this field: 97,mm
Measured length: 11.2,mm
